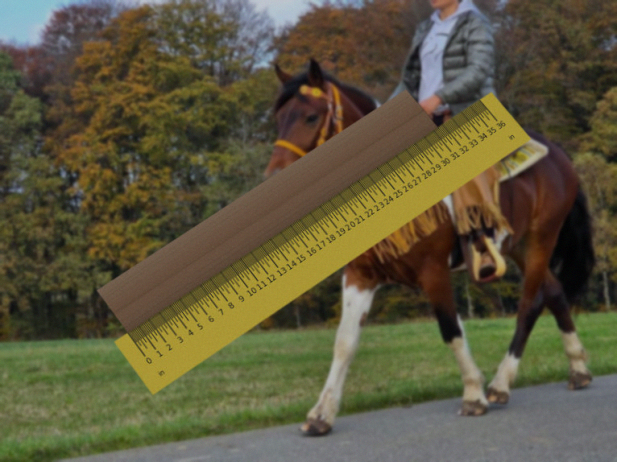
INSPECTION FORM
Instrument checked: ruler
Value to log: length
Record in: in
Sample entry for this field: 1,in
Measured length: 31.5,in
